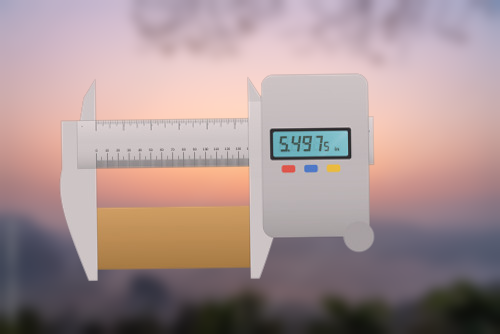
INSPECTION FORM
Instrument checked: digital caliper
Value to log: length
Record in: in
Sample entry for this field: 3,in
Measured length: 5.4975,in
